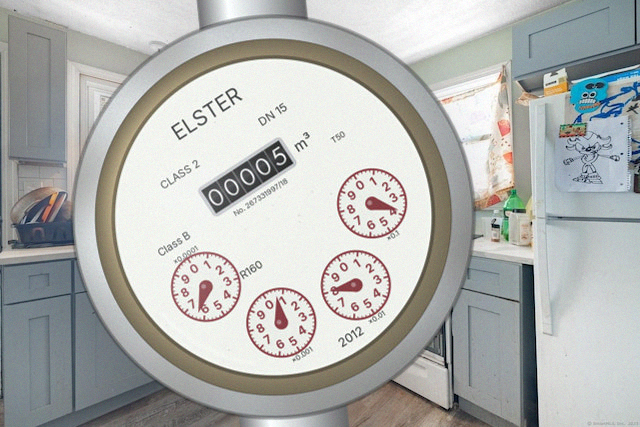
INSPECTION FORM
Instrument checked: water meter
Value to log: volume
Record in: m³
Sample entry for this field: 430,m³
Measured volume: 5.3806,m³
